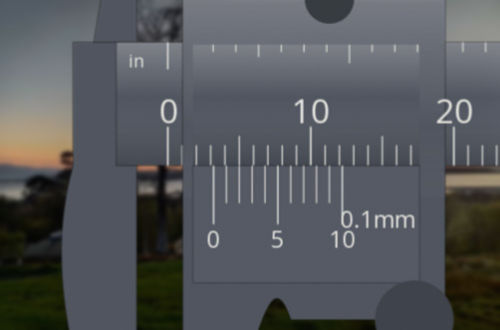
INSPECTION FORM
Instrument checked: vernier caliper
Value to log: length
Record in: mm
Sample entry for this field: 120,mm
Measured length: 3.2,mm
